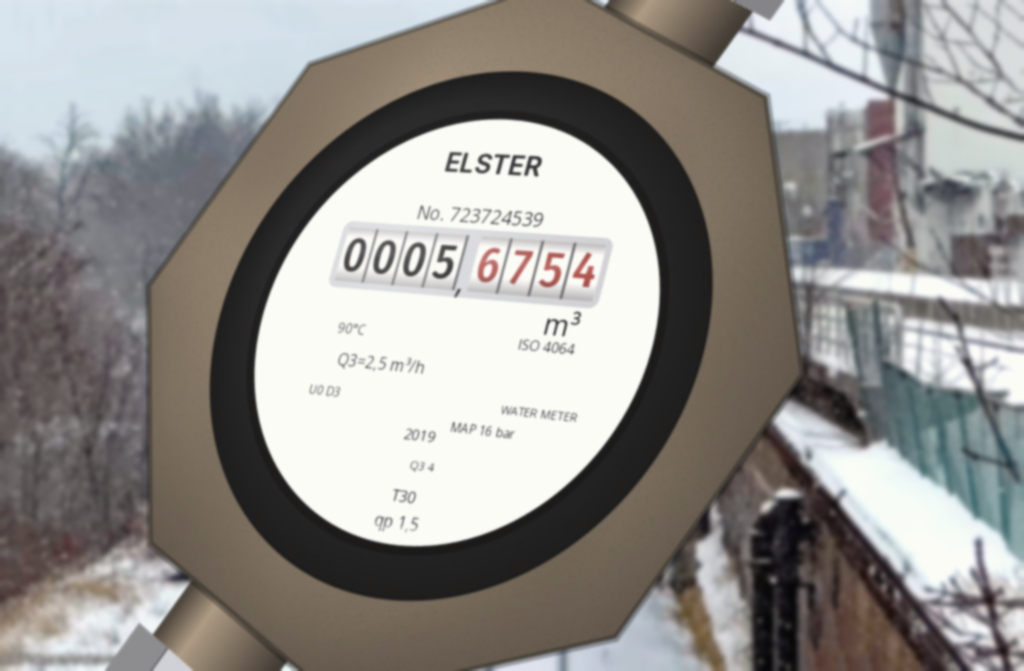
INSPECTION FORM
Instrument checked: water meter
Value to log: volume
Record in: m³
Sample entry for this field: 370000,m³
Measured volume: 5.6754,m³
